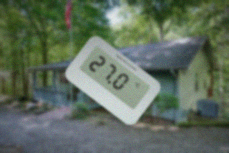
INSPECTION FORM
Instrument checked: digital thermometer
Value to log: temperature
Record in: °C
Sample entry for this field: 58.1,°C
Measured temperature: 27.0,°C
